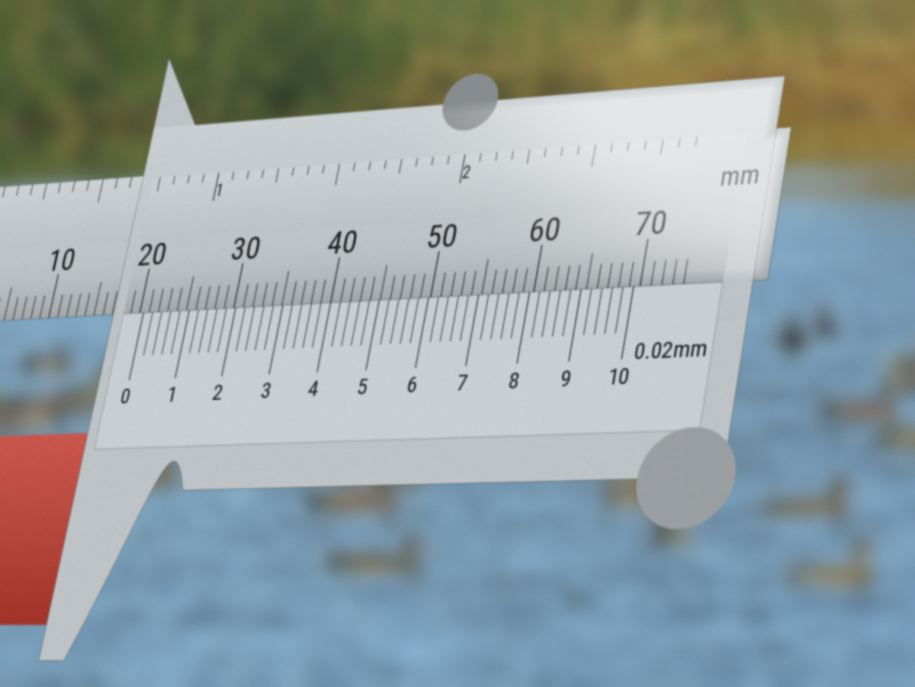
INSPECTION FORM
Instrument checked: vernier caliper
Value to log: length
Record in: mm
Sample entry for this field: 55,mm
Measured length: 20.4,mm
